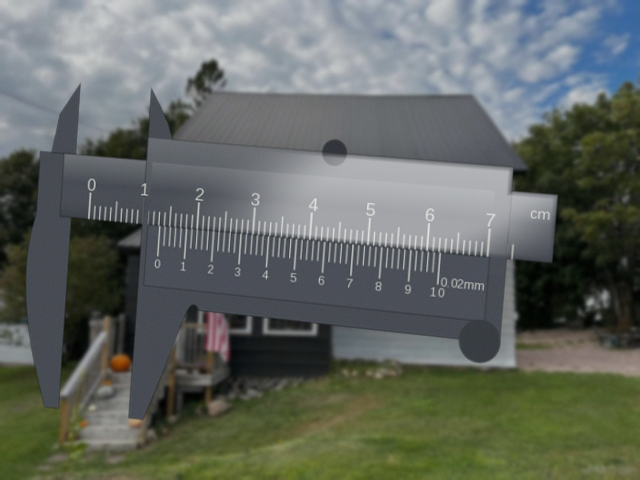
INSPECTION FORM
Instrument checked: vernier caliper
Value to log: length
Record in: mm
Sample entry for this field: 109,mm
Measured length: 13.2,mm
